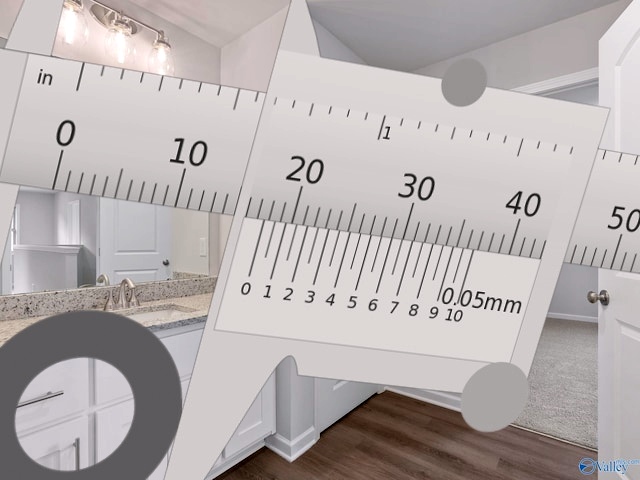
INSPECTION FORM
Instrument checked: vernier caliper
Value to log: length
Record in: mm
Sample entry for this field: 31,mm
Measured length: 17.6,mm
